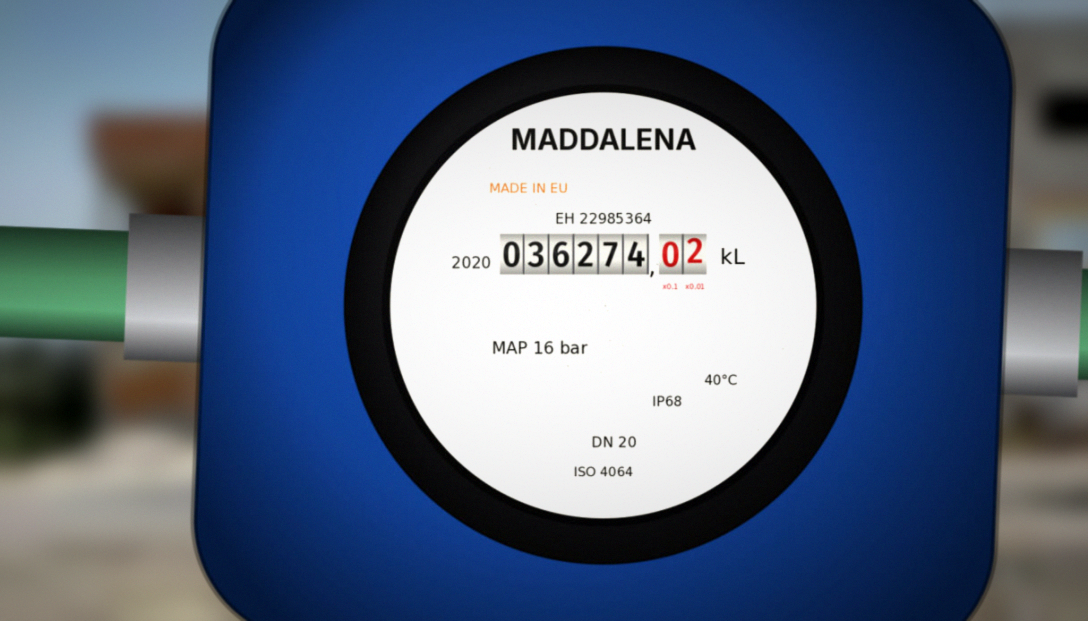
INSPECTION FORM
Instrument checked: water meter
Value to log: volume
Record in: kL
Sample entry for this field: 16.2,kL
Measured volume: 36274.02,kL
